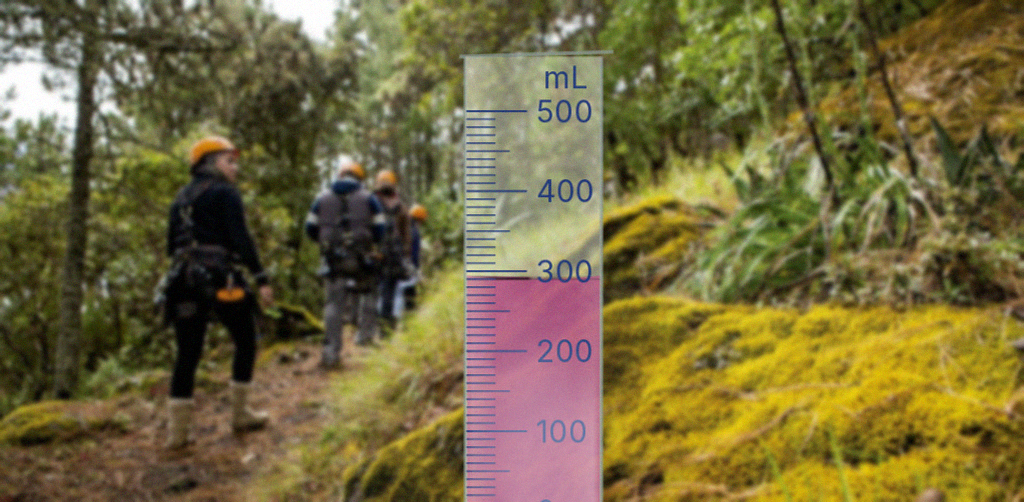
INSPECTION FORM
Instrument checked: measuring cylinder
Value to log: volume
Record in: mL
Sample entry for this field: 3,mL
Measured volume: 290,mL
